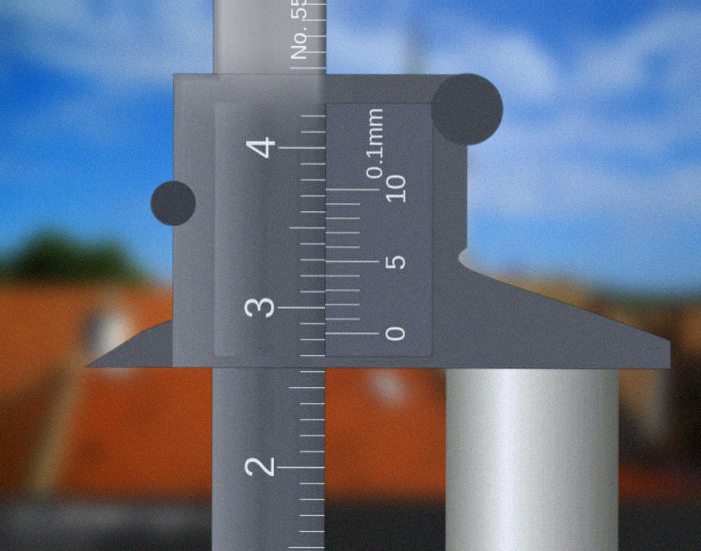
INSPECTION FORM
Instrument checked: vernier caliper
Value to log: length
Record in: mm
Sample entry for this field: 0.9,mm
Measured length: 28.4,mm
